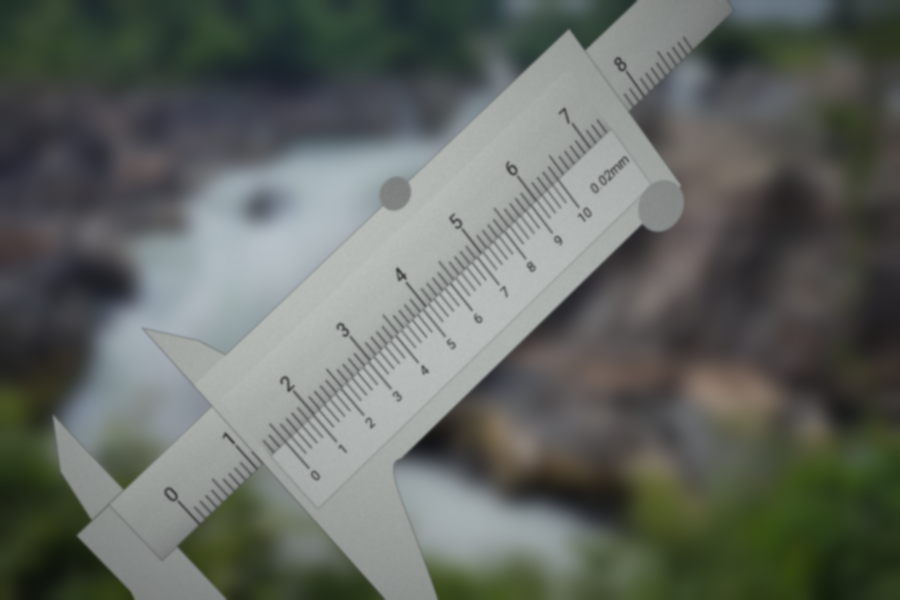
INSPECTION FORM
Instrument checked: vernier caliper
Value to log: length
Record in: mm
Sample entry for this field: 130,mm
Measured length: 15.0,mm
